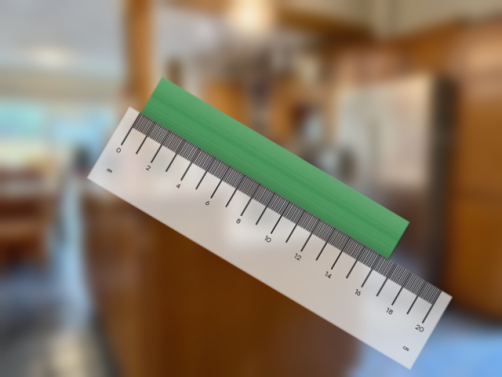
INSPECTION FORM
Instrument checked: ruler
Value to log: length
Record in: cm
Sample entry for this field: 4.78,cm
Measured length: 16.5,cm
